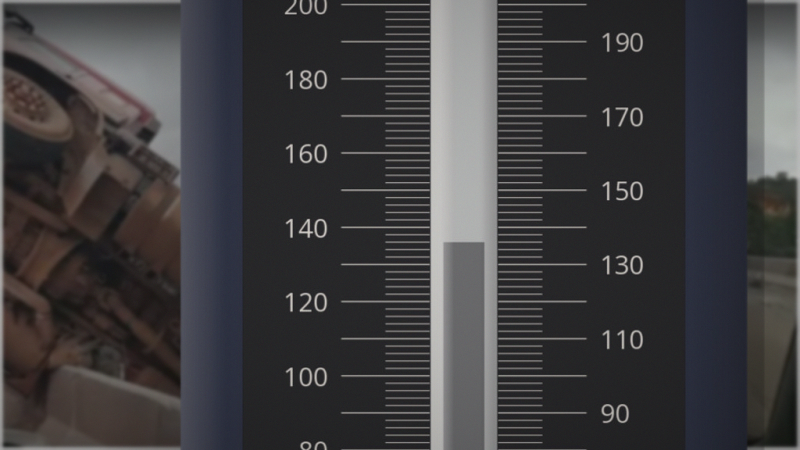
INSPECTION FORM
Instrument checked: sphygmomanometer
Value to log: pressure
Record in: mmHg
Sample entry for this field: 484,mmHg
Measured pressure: 136,mmHg
